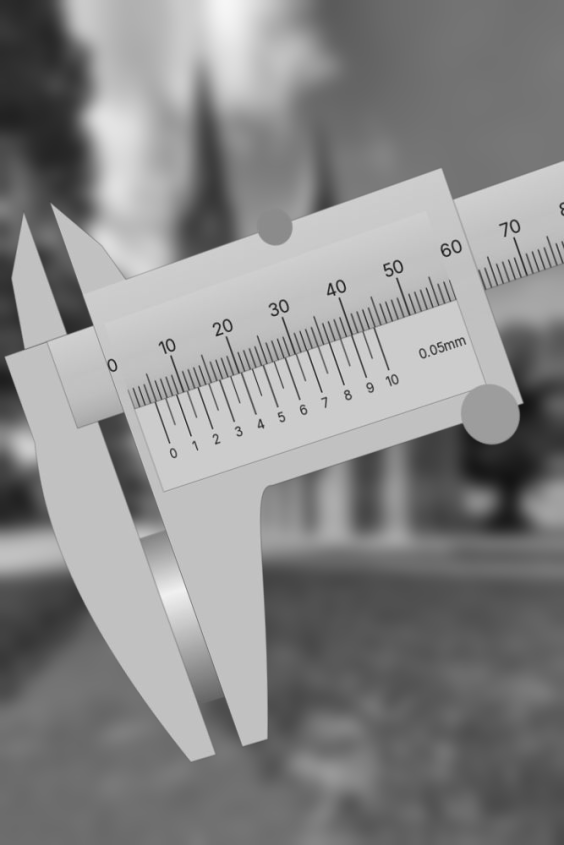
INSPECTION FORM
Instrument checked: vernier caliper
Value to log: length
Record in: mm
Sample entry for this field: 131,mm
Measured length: 4.8,mm
